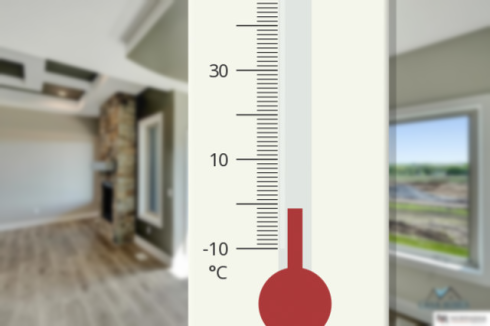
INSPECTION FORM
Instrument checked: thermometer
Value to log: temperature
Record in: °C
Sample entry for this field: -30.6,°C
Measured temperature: -1,°C
